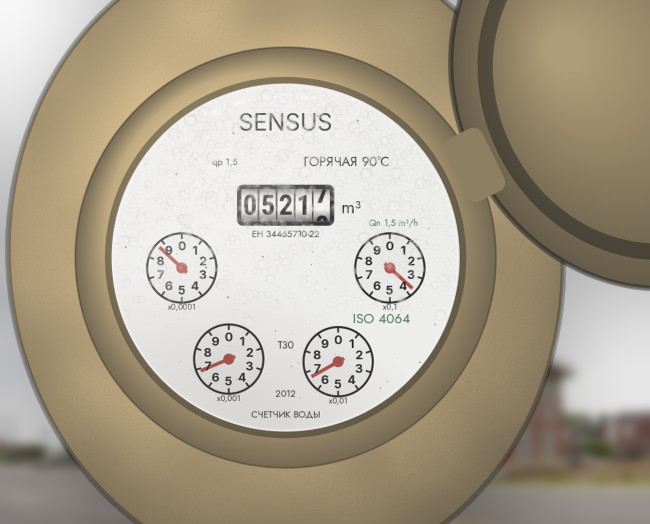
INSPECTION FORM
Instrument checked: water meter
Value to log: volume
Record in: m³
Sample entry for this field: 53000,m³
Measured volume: 5217.3668,m³
